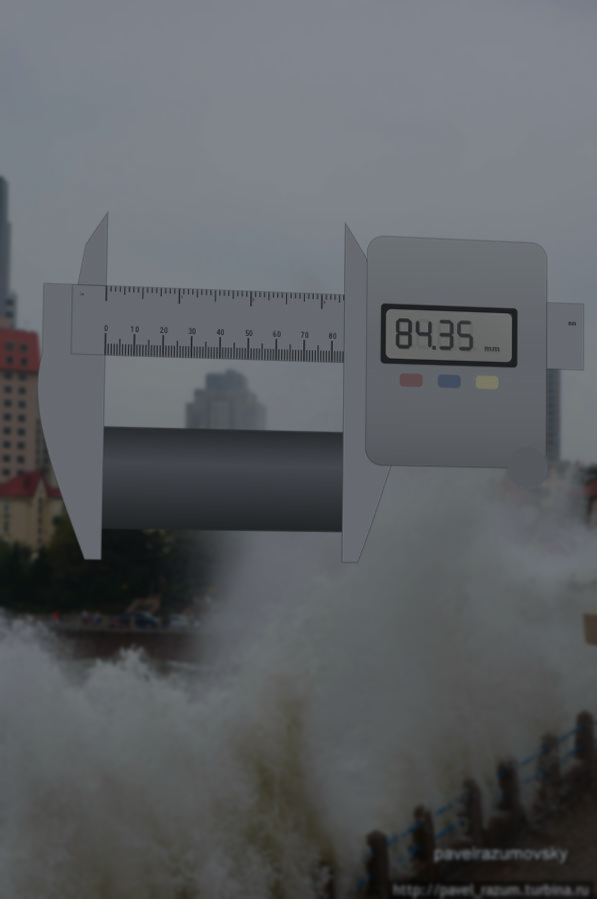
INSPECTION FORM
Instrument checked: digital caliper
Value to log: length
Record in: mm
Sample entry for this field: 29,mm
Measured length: 84.35,mm
